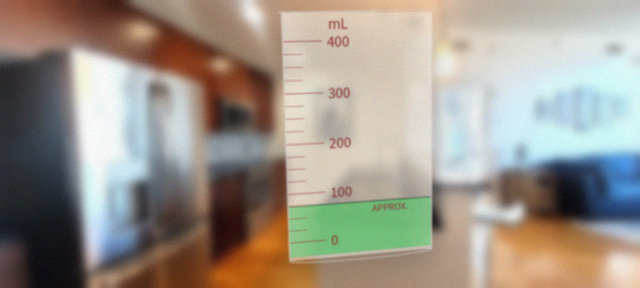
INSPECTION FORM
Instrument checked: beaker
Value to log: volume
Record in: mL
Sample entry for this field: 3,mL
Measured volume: 75,mL
